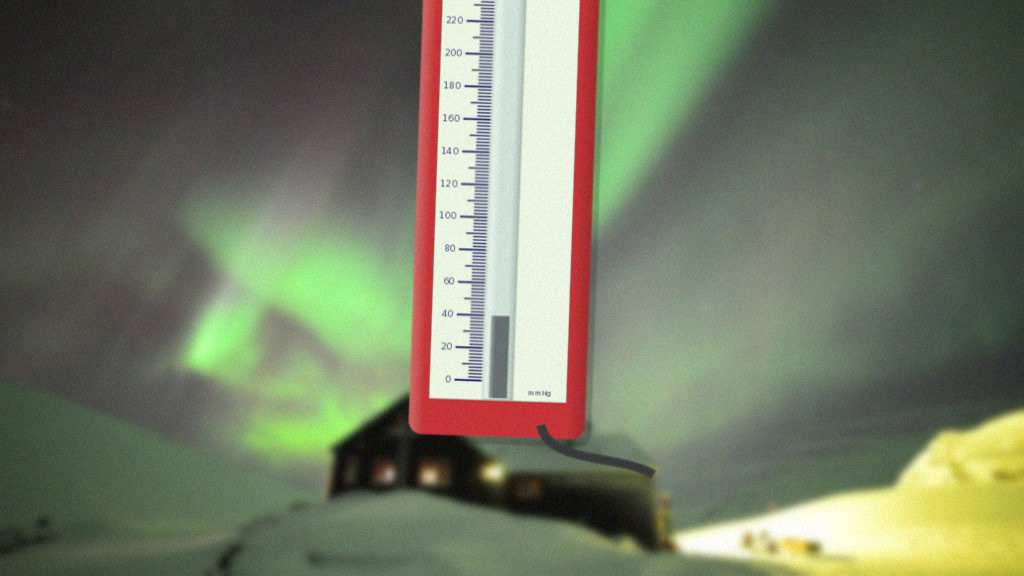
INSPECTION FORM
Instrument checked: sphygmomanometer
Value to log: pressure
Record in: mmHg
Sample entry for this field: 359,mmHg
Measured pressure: 40,mmHg
